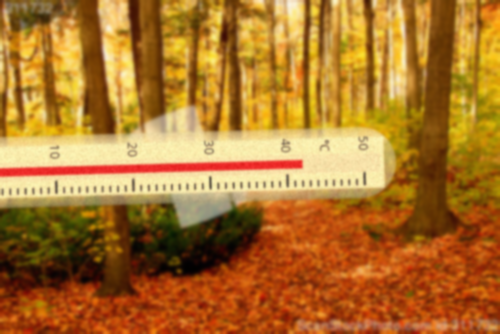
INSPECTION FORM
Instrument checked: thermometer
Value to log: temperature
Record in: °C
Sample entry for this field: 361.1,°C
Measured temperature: 42,°C
